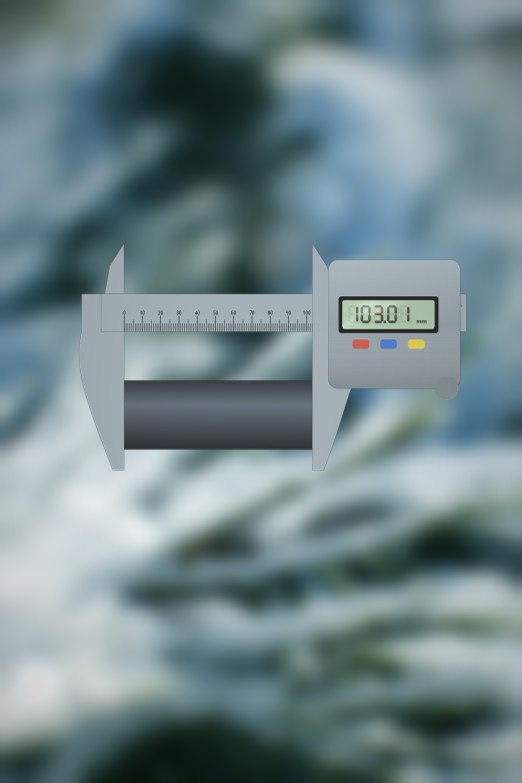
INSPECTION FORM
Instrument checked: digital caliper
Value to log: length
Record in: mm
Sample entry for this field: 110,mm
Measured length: 103.01,mm
